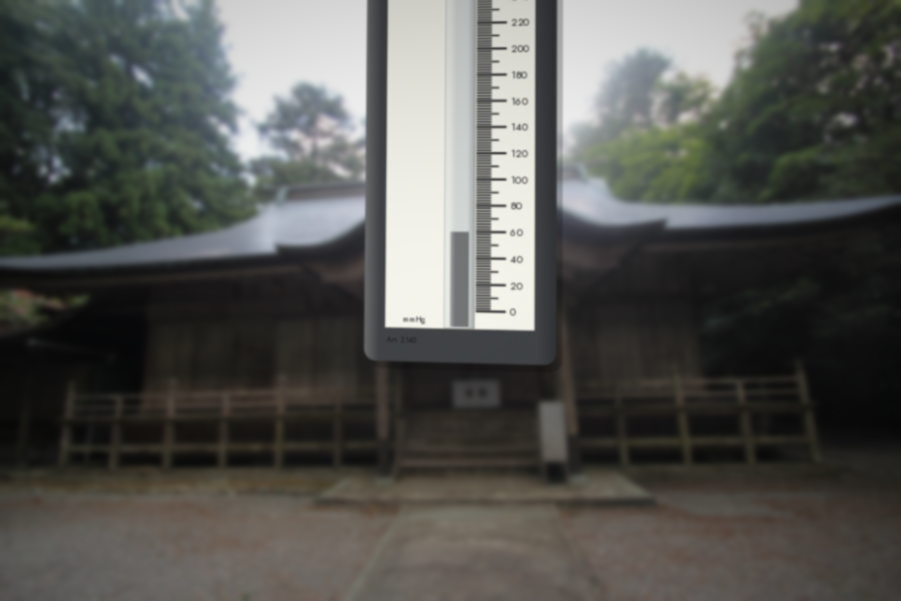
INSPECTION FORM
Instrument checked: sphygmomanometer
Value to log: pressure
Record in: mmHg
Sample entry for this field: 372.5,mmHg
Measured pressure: 60,mmHg
